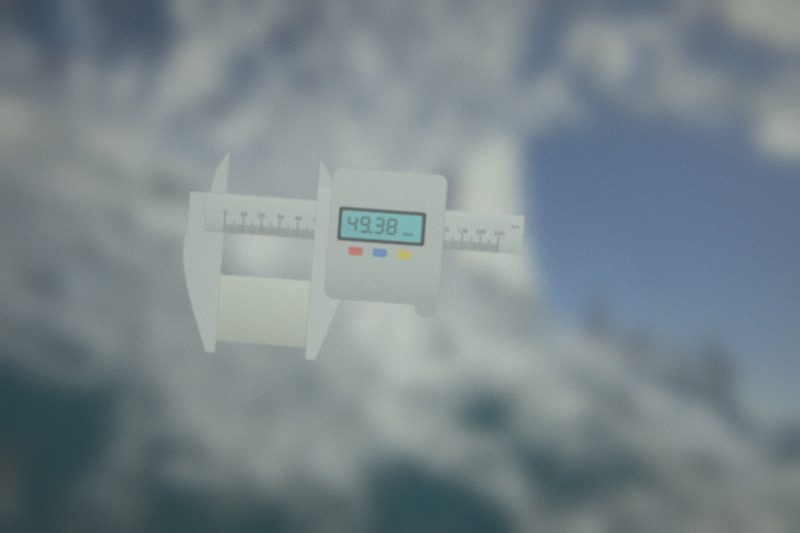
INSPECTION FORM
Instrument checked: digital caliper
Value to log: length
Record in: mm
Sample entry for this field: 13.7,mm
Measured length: 49.38,mm
